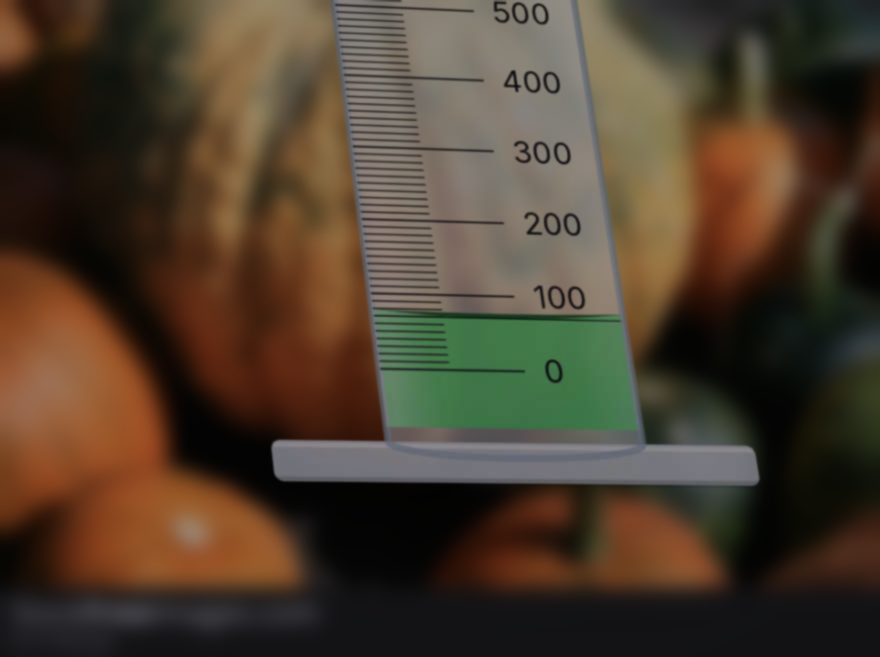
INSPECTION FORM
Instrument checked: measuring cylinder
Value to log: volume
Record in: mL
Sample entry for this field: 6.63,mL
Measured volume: 70,mL
